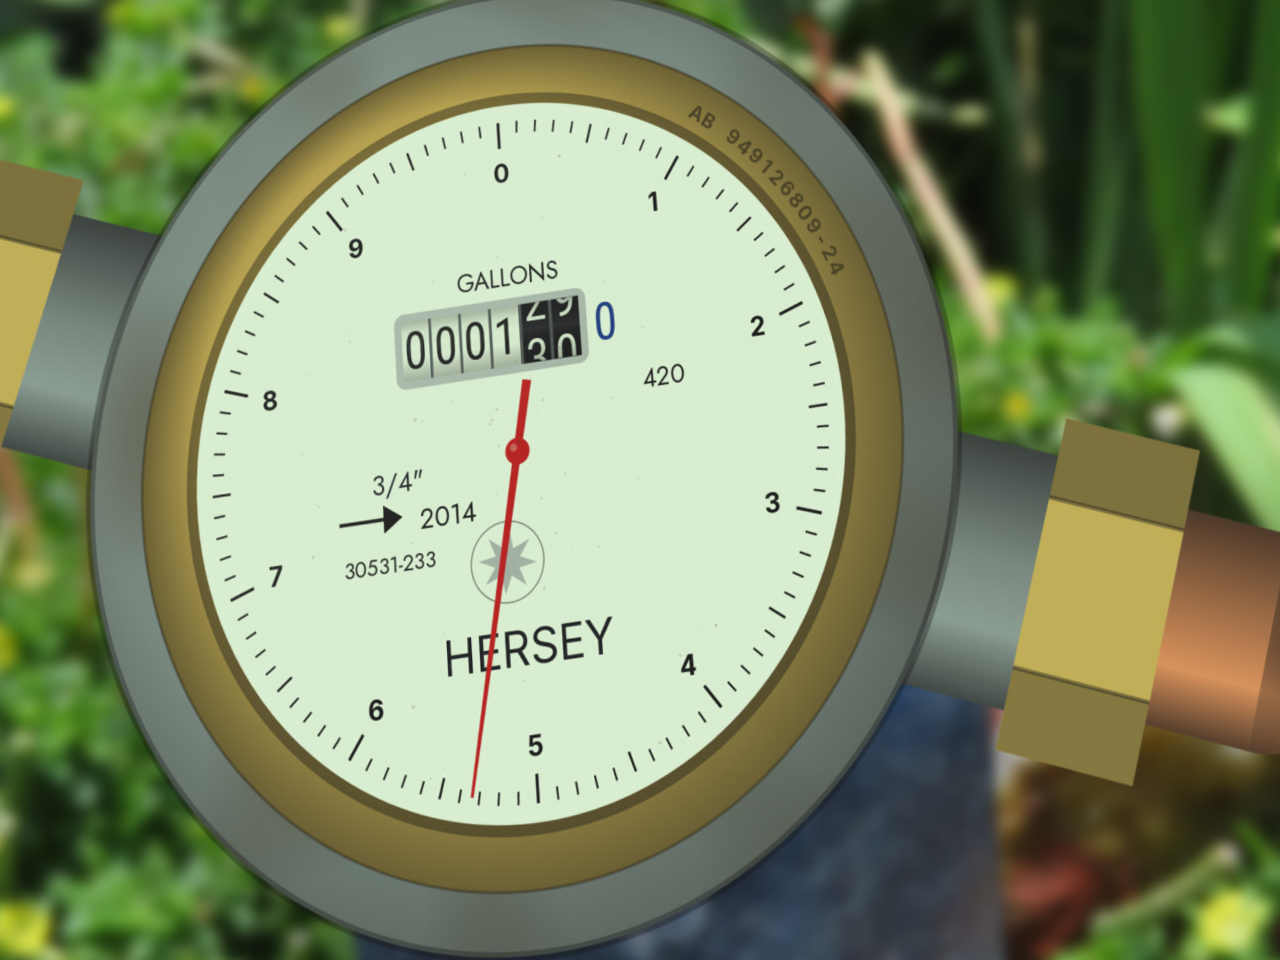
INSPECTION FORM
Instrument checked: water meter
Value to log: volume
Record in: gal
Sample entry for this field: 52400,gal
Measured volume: 1295.3,gal
